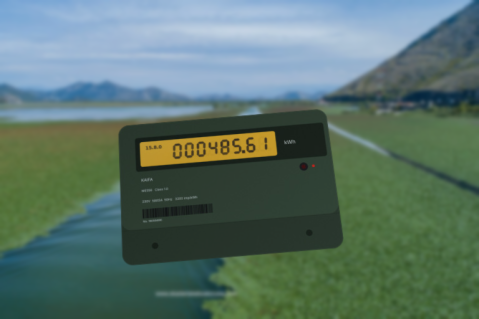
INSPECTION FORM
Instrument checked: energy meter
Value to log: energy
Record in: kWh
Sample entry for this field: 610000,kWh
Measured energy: 485.61,kWh
